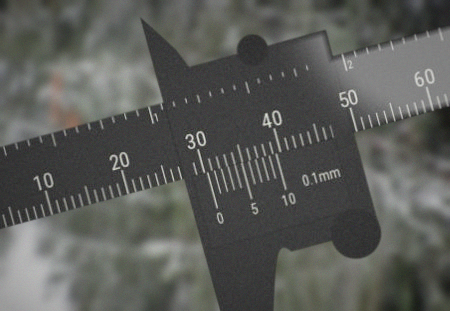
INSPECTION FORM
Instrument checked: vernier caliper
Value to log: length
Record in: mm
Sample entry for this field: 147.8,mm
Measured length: 30.4,mm
